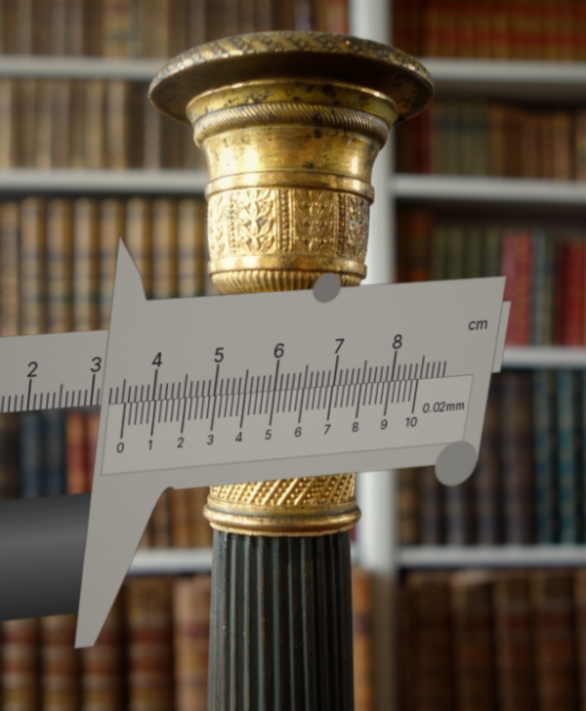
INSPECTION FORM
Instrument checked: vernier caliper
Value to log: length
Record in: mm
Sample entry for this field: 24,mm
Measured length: 35.5,mm
